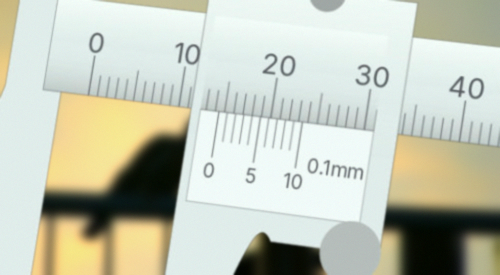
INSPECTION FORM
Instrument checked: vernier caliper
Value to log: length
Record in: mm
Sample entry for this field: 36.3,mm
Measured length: 14.4,mm
